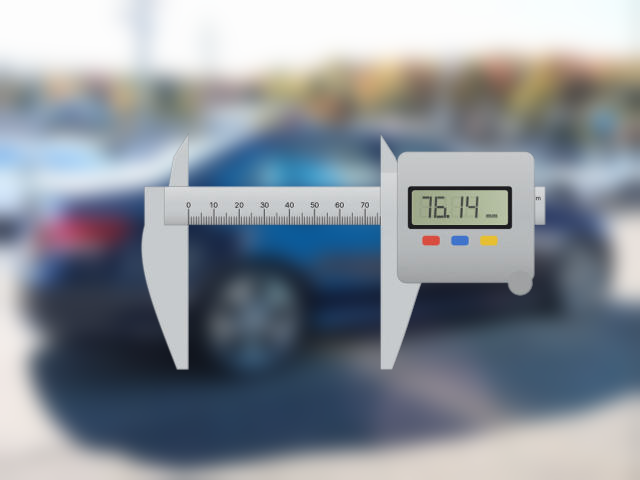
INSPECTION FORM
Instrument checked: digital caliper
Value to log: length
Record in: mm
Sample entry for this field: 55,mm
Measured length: 76.14,mm
